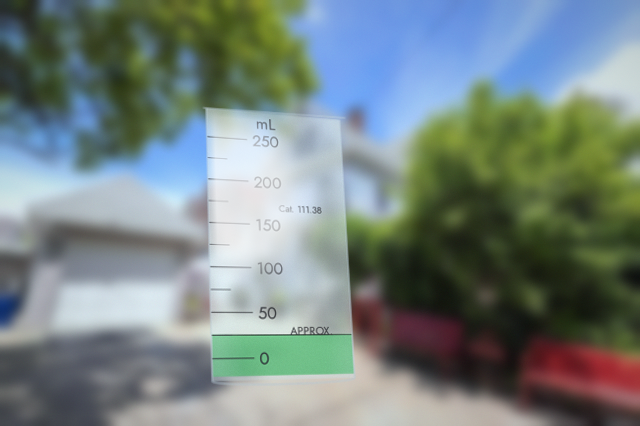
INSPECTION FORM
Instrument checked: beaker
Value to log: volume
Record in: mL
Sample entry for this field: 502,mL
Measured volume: 25,mL
